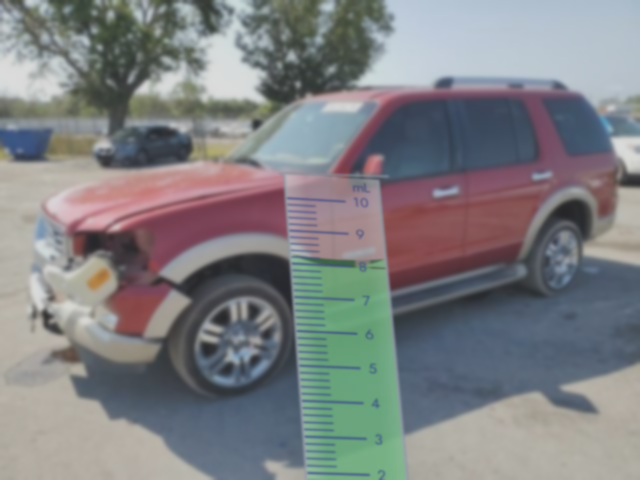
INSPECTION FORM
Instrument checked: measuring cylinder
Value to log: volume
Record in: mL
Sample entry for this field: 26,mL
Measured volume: 8,mL
